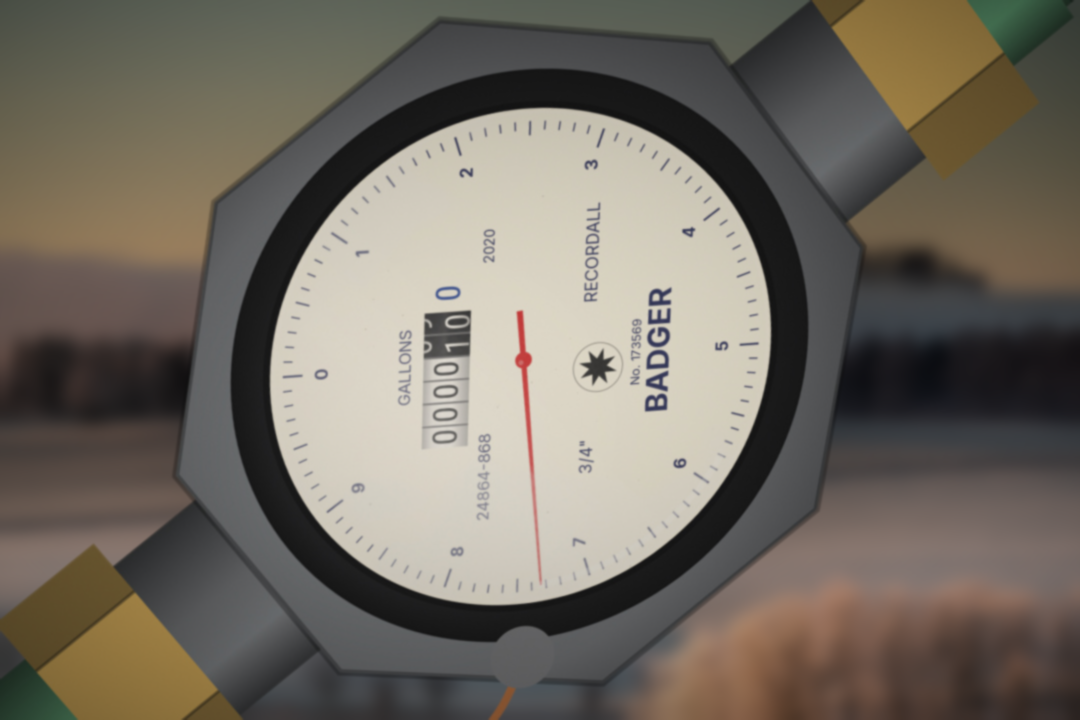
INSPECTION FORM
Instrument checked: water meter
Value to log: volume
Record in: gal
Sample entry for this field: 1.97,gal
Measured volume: 97.3,gal
